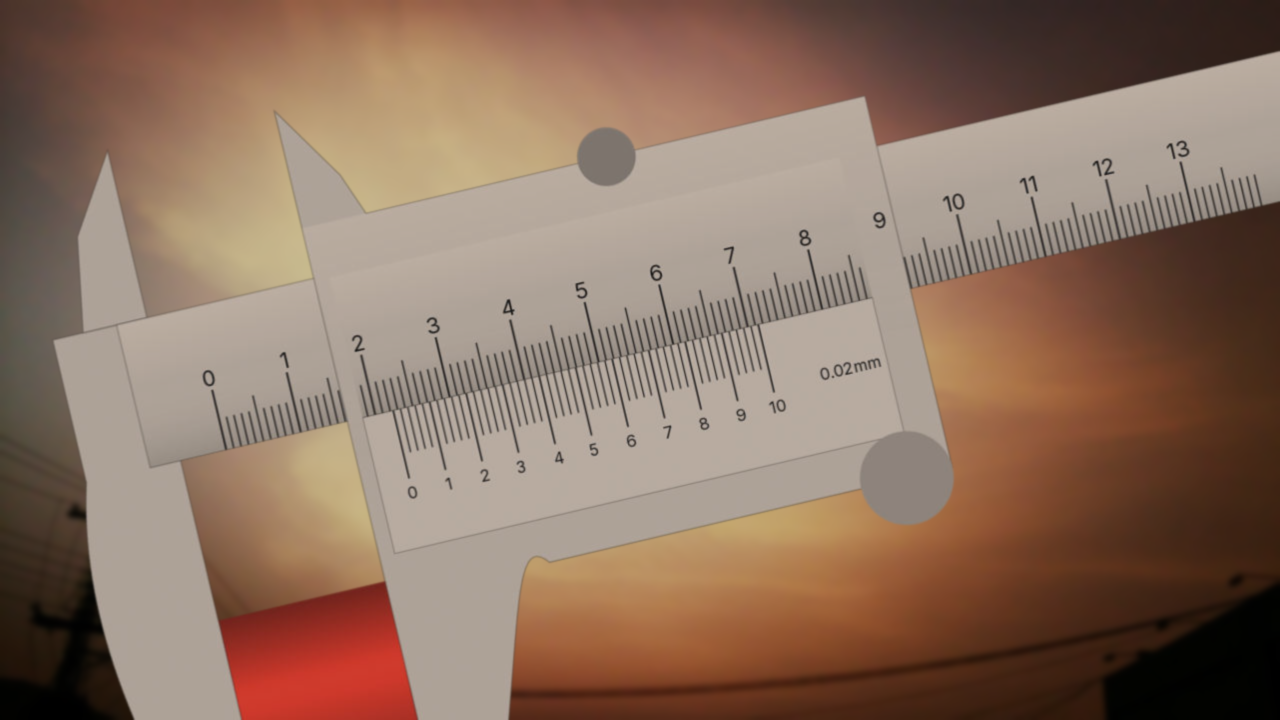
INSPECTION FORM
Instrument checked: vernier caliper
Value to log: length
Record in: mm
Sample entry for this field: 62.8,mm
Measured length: 22.4,mm
